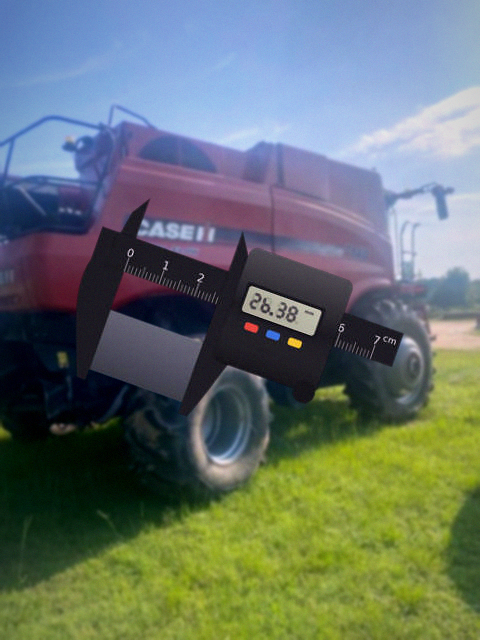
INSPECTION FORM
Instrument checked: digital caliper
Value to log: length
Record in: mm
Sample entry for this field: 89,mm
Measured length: 26.38,mm
